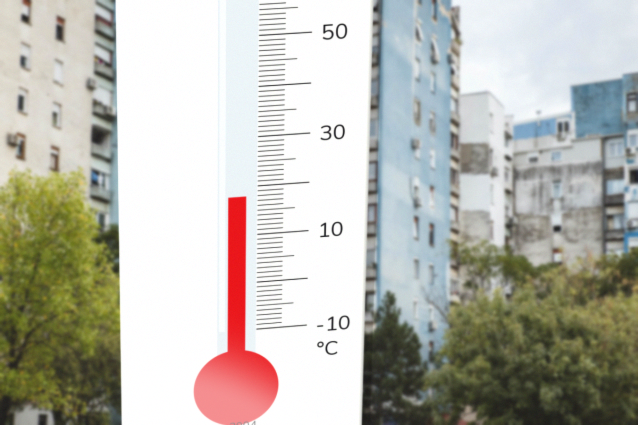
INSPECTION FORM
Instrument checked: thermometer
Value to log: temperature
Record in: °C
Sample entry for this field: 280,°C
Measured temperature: 18,°C
